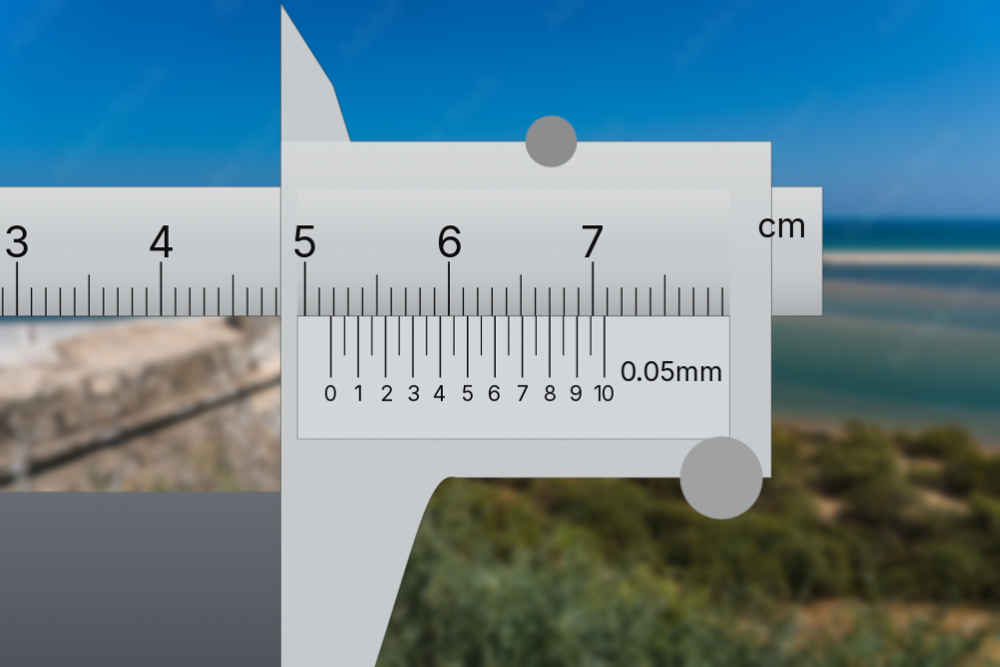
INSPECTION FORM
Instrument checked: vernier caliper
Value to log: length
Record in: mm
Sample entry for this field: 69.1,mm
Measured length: 51.8,mm
